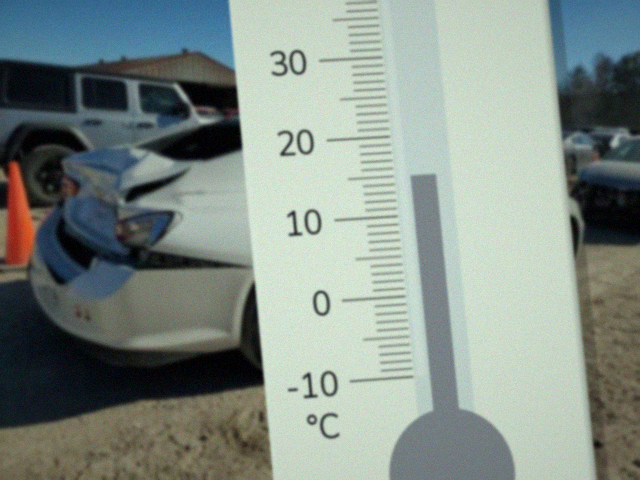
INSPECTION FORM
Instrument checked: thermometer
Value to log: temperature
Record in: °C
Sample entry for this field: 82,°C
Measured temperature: 15,°C
